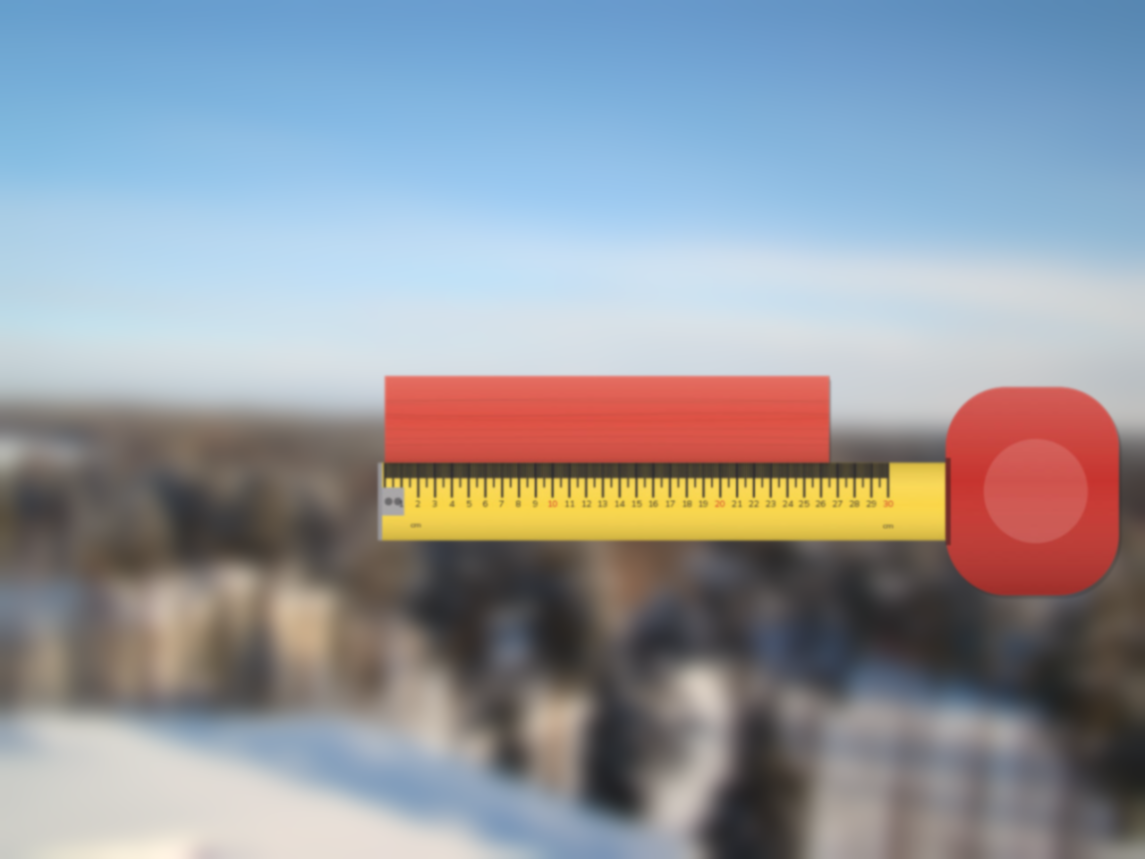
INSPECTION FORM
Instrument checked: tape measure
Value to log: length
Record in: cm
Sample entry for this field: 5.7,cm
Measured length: 26.5,cm
